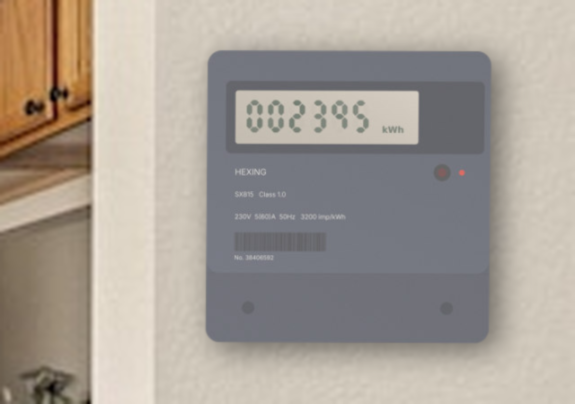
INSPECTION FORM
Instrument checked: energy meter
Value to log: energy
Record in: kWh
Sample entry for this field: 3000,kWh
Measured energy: 2395,kWh
